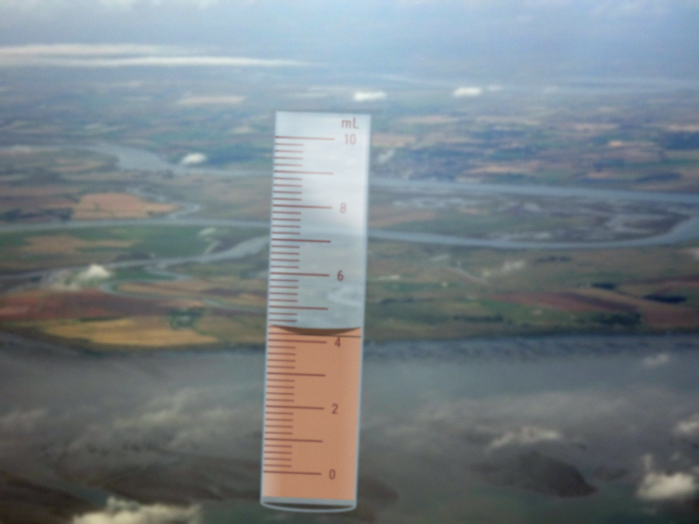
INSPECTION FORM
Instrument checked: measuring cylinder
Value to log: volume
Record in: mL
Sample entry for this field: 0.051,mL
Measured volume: 4.2,mL
